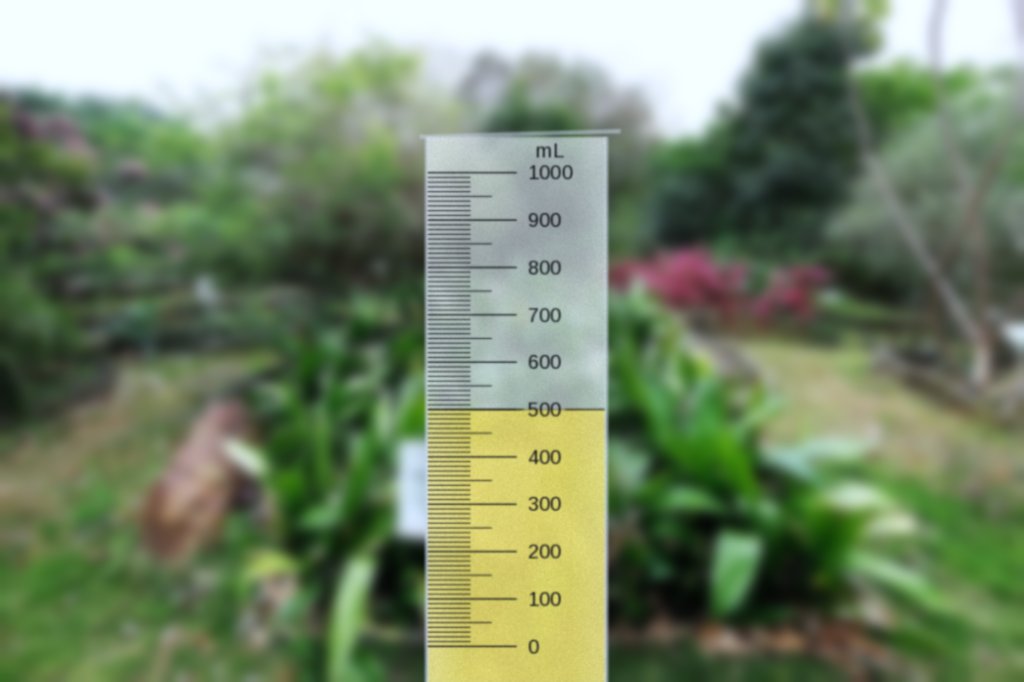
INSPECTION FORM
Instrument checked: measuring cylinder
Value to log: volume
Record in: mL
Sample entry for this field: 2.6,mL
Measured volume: 500,mL
